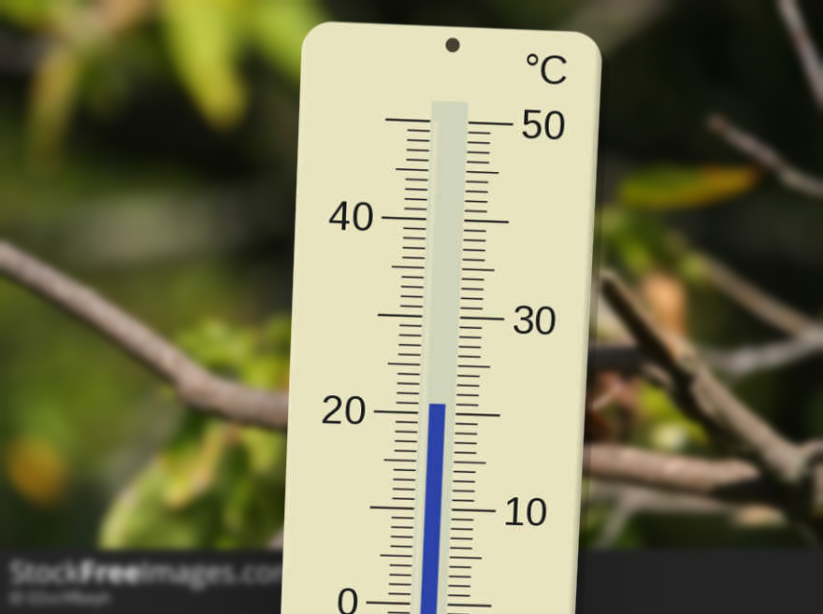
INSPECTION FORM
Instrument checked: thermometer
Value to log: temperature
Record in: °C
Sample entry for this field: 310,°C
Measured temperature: 21,°C
